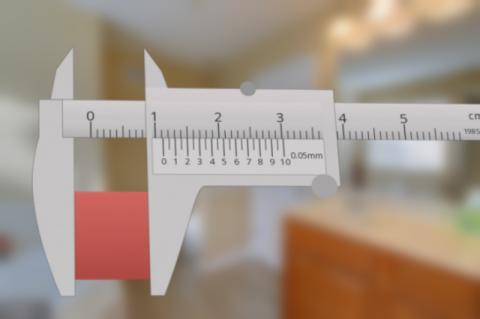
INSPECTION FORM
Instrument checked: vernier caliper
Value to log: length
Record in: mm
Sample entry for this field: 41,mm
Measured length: 11.2,mm
